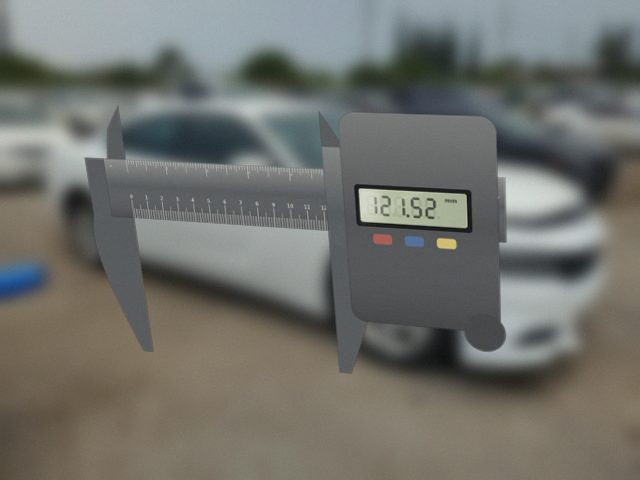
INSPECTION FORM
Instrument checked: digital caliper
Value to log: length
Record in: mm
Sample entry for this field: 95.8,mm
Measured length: 121.52,mm
